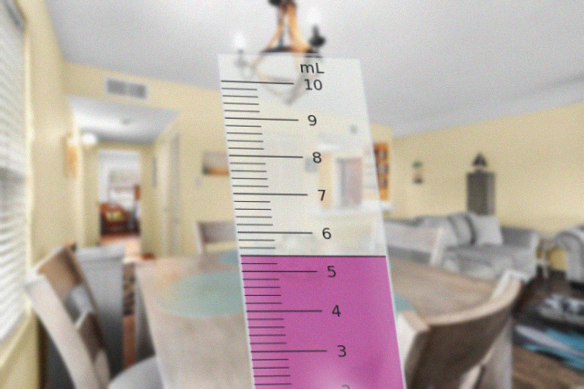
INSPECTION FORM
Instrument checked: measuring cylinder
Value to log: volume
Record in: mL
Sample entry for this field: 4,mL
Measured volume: 5.4,mL
